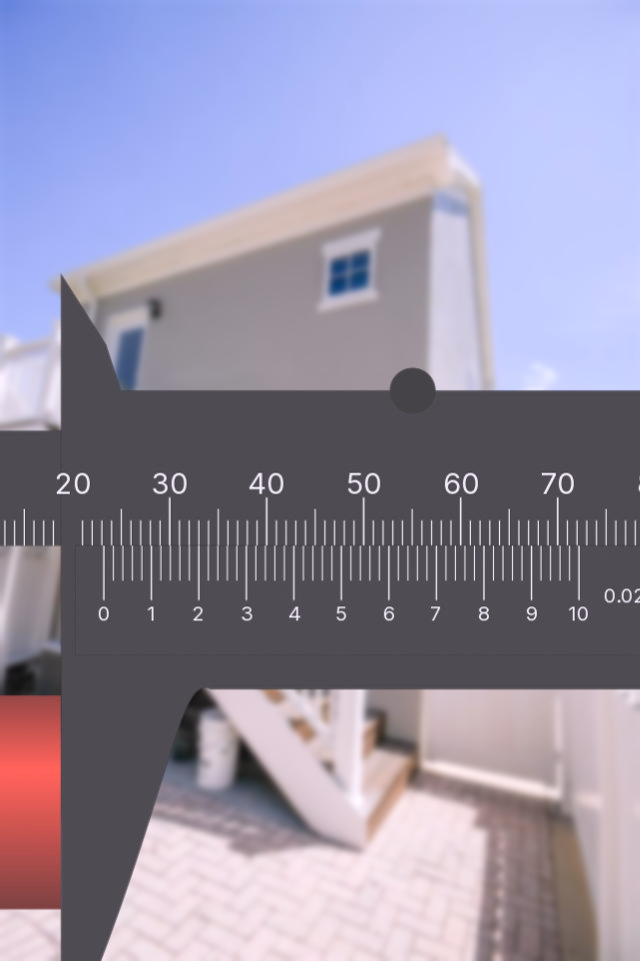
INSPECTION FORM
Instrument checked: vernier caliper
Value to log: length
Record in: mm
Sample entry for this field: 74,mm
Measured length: 23.2,mm
